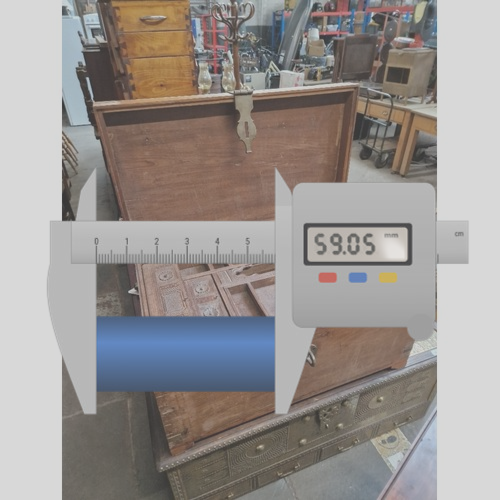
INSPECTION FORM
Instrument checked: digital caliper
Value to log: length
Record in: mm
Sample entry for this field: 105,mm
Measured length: 59.05,mm
